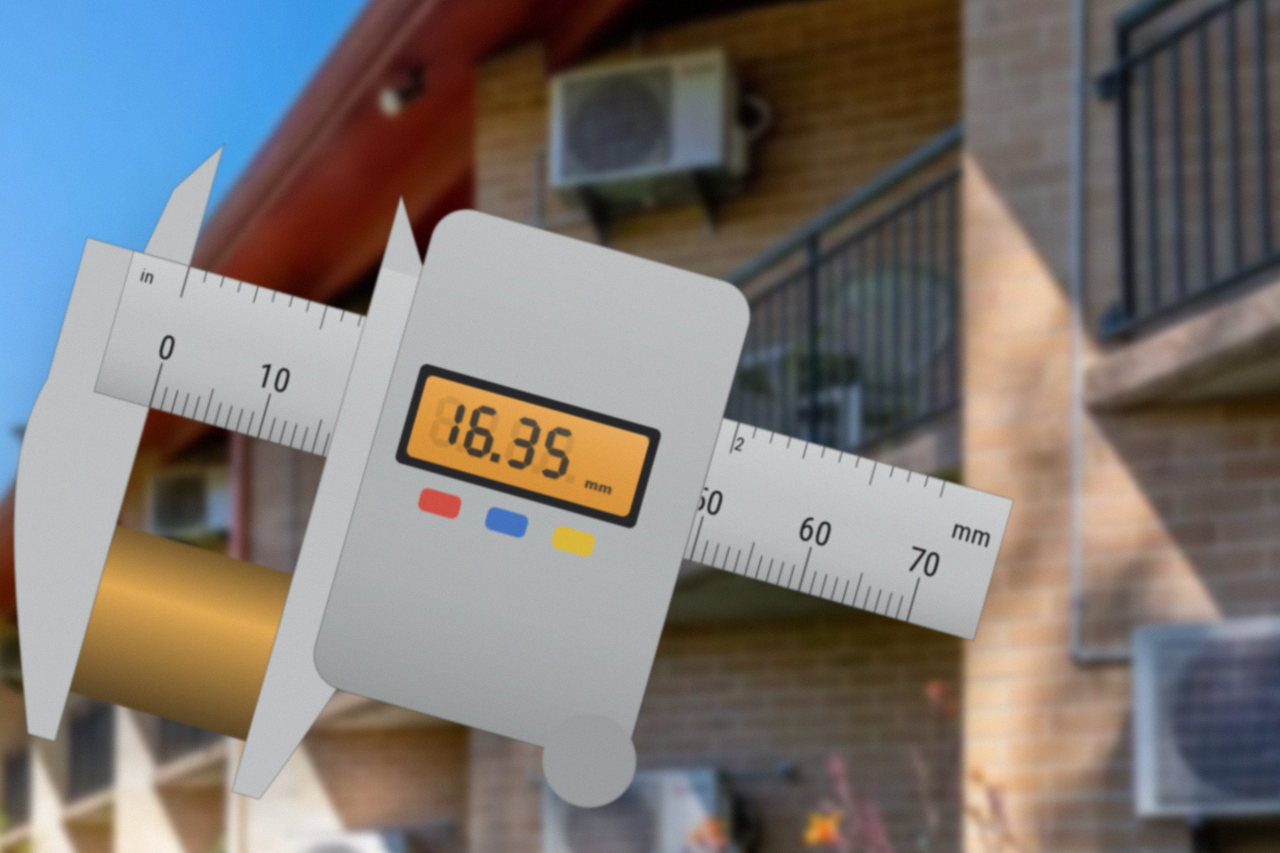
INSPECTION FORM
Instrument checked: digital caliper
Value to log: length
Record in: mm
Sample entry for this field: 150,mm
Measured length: 16.35,mm
